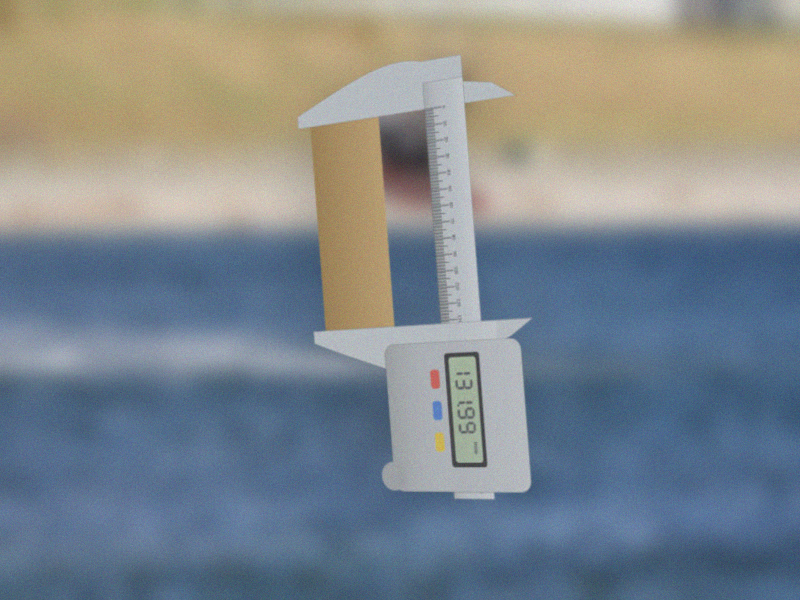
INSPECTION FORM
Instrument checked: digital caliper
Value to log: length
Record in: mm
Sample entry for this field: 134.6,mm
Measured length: 131.99,mm
